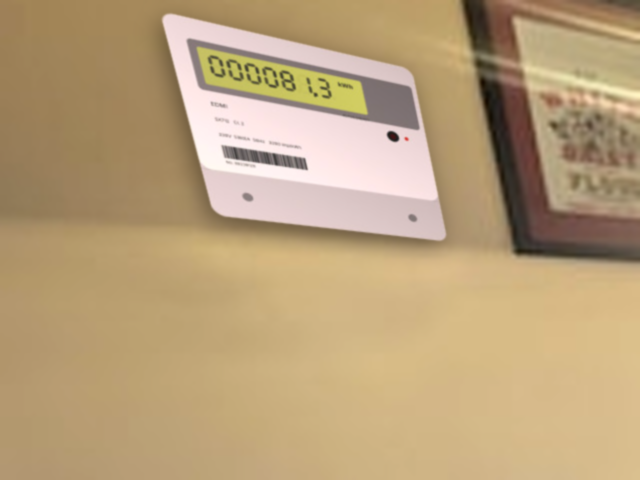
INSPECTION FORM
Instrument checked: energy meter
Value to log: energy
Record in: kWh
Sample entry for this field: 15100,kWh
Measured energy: 81.3,kWh
